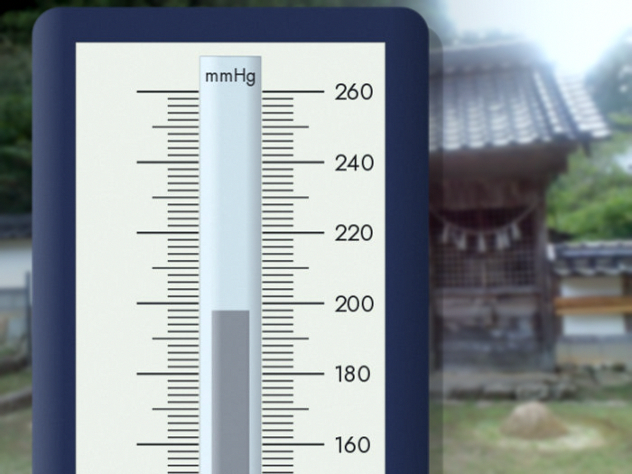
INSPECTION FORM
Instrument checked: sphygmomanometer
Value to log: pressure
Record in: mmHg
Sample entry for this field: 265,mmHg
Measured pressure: 198,mmHg
